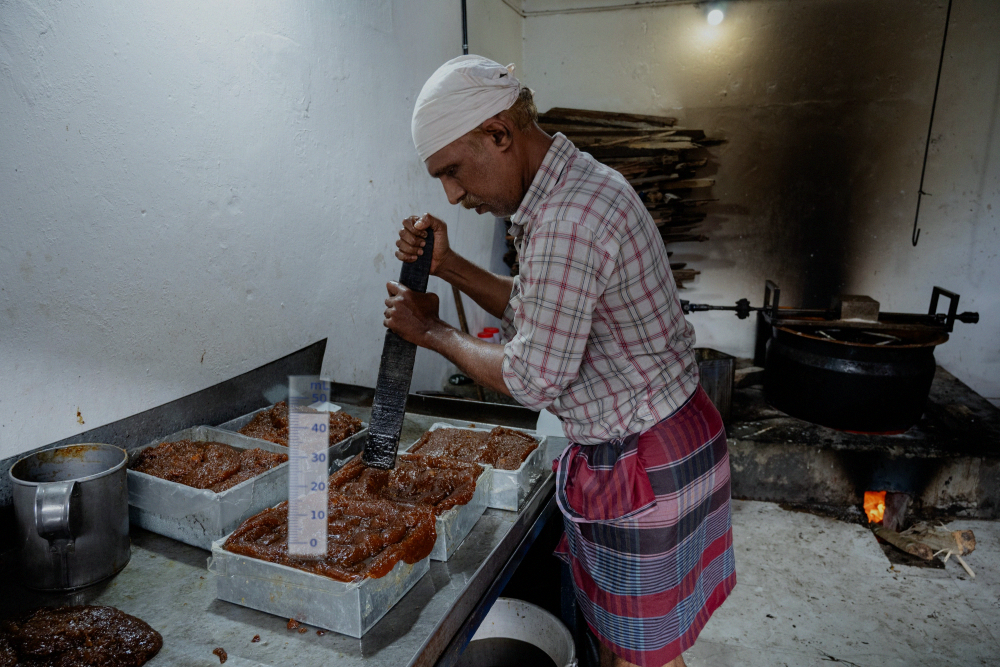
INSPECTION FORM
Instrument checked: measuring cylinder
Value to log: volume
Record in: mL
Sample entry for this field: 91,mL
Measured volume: 45,mL
